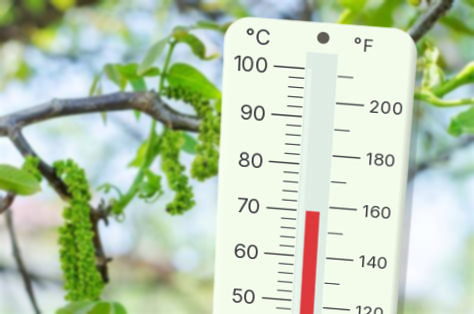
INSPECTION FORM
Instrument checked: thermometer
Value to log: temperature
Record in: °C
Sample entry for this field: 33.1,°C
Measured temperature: 70,°C
